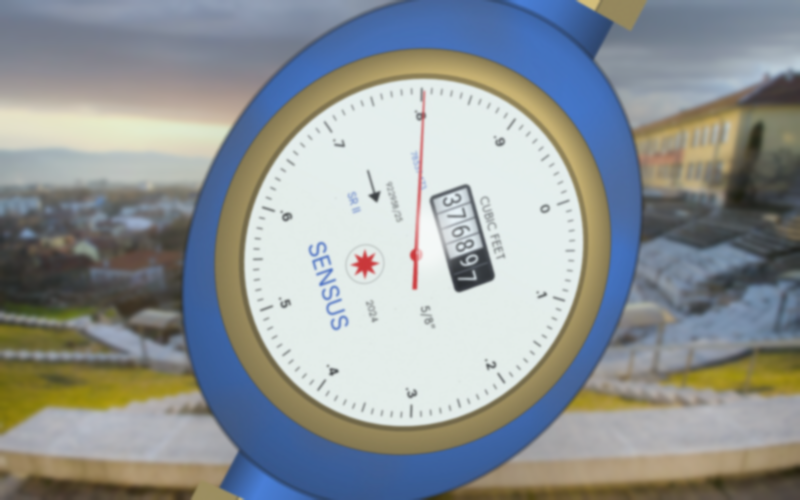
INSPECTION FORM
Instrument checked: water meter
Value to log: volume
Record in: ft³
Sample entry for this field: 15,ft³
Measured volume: 376896.80,ft³
